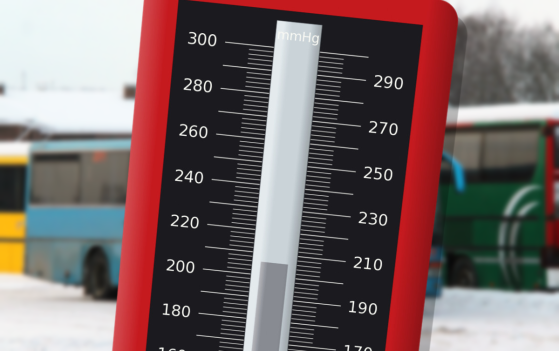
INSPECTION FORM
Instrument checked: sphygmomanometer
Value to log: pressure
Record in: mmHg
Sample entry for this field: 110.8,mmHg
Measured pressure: 206,mmHg
